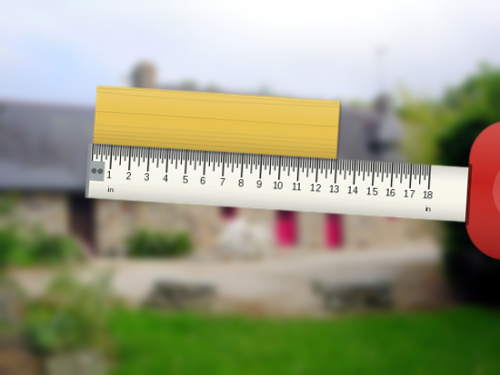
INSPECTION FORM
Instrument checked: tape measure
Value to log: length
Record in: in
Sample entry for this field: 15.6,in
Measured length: 13,in
